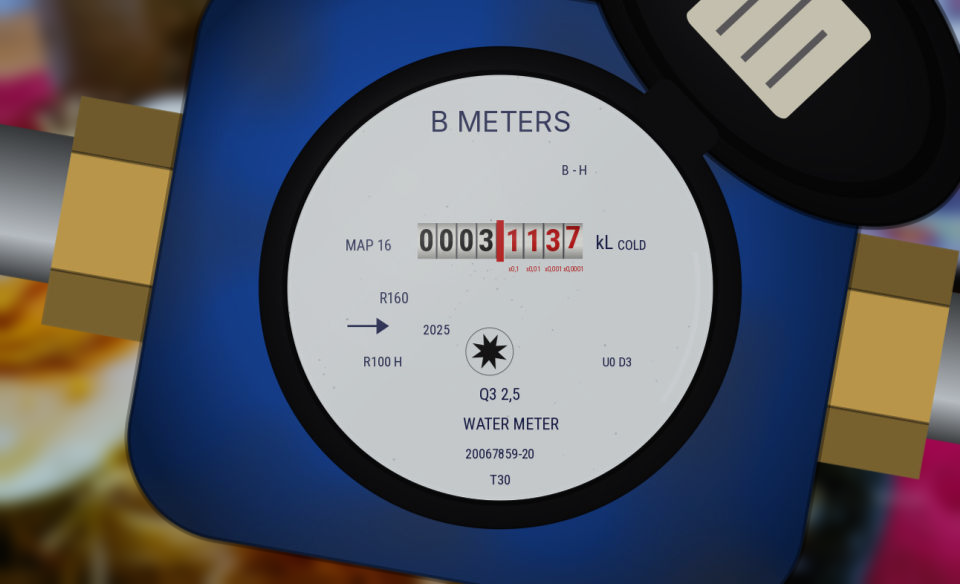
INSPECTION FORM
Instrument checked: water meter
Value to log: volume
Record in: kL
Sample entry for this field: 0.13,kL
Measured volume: 3.1137,kL
